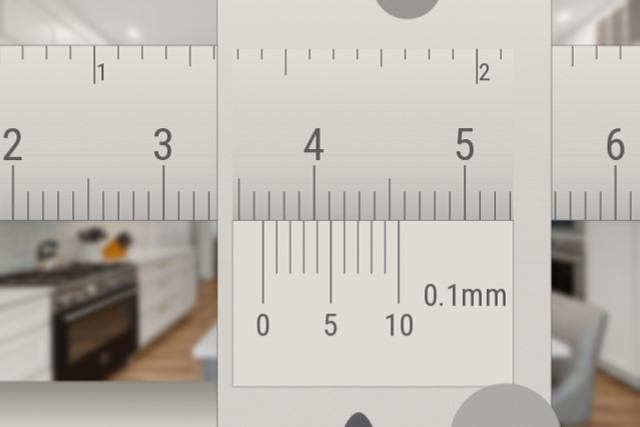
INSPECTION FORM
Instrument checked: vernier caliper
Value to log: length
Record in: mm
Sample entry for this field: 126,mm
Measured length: 36.6,mm
